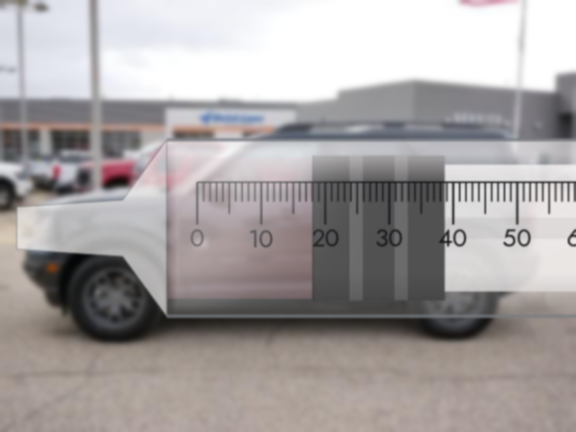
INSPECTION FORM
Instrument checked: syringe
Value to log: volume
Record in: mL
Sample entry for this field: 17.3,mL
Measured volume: 18,mL
